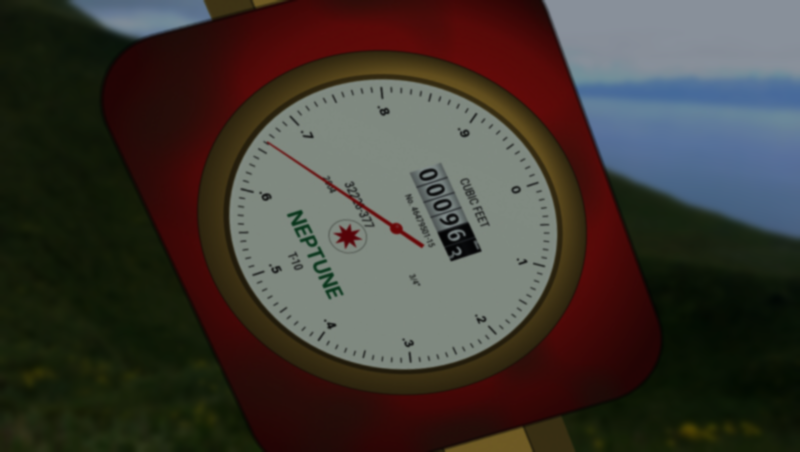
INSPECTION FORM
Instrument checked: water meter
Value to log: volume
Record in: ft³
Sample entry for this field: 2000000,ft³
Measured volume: 962.66,ft³
